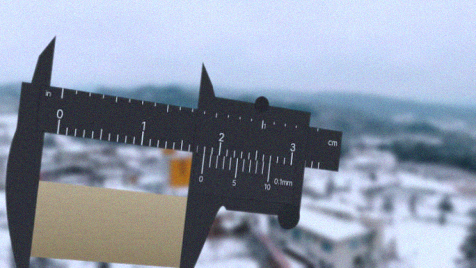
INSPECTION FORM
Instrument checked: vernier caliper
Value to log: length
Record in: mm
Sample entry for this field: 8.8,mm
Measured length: 18.0,mm
